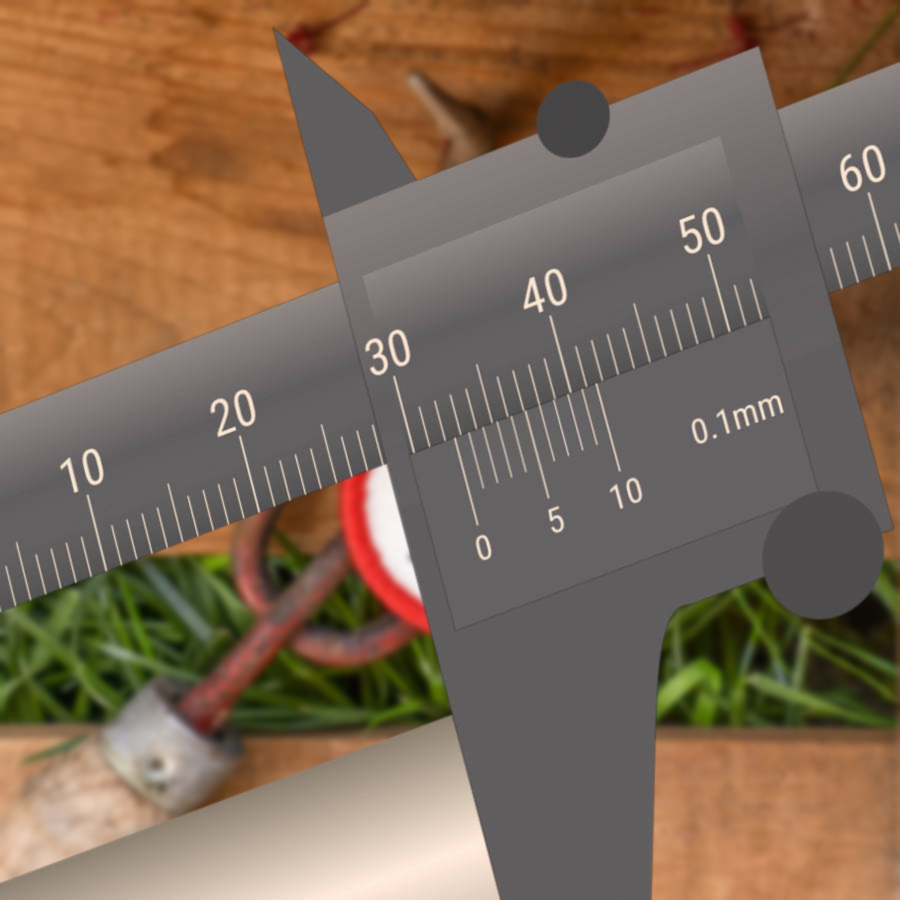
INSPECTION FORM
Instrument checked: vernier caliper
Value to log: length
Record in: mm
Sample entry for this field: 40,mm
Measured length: 32.6,mm
